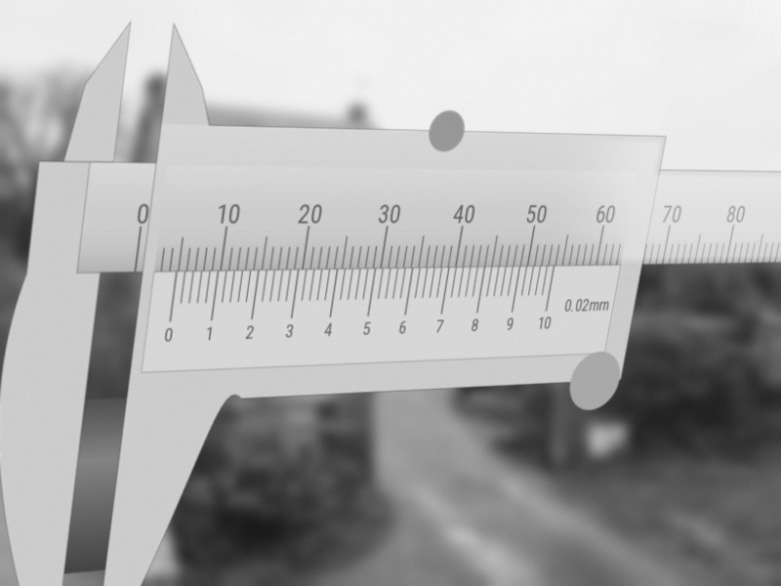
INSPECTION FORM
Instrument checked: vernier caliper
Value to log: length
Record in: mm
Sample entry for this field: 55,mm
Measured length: 4.8,mm
